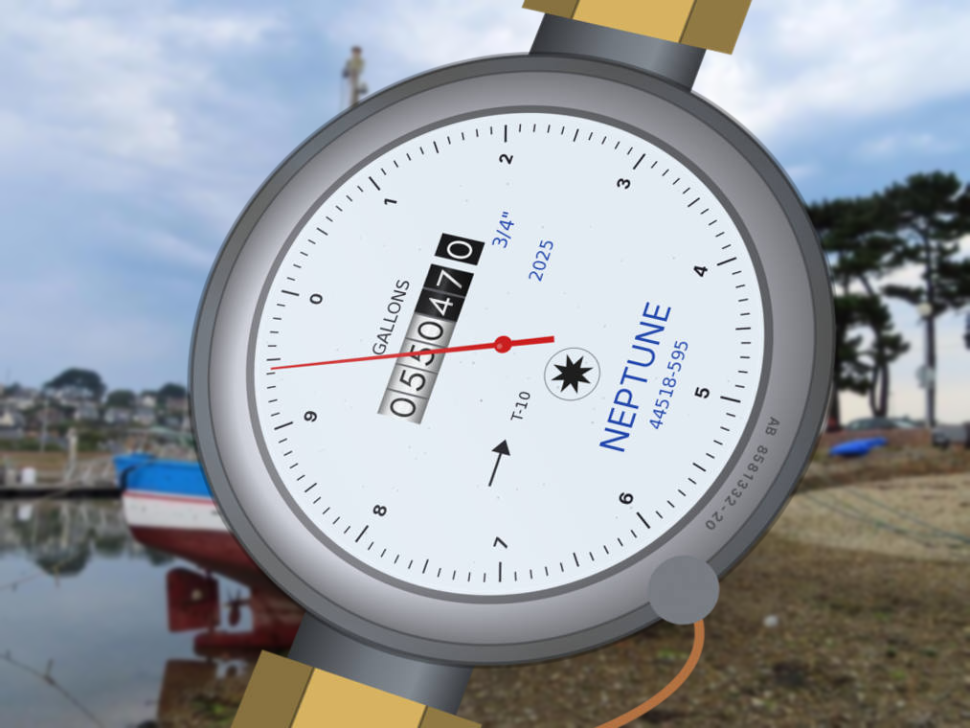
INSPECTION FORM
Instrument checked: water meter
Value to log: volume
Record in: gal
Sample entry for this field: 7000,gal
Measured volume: 550469.4,gal
